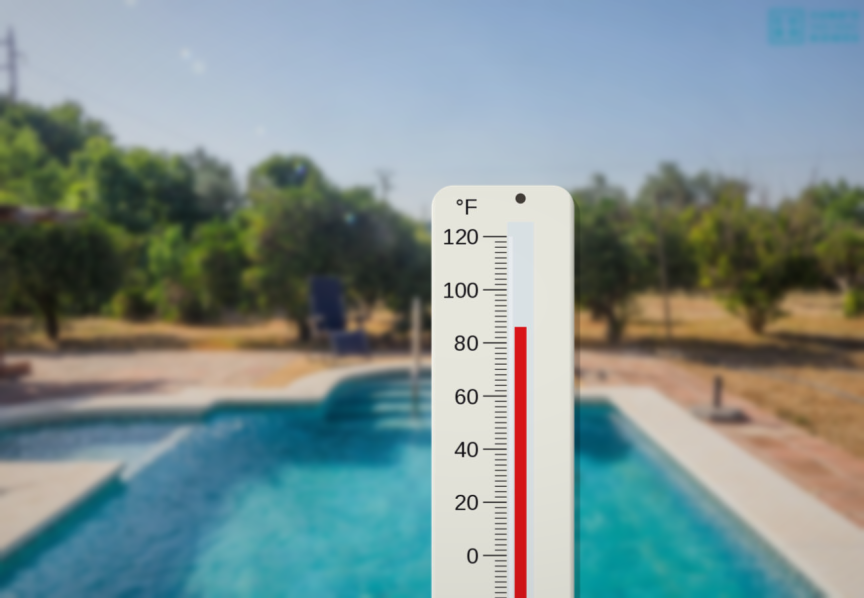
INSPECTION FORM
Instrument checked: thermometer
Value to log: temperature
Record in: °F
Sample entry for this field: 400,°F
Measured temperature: 86,°F
